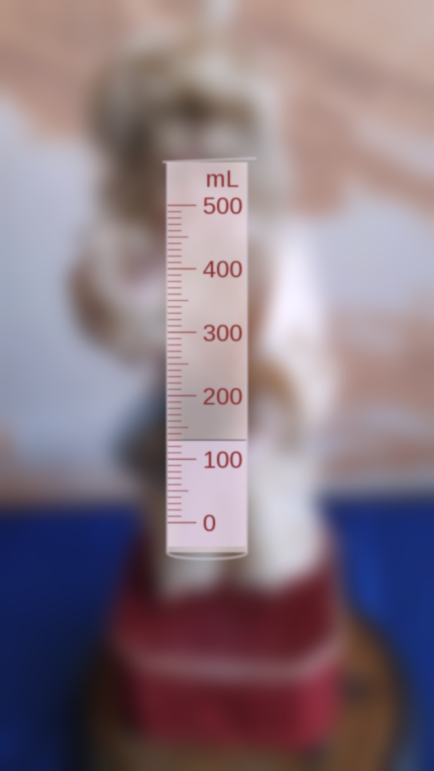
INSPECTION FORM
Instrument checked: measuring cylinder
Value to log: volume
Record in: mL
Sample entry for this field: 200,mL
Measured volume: 130,mL
